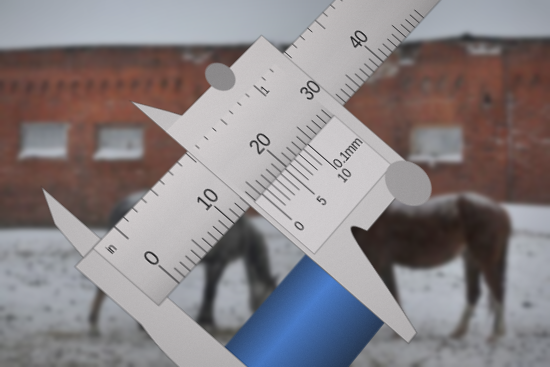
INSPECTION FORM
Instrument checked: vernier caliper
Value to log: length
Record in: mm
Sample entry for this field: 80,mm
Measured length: 15.2,mm
